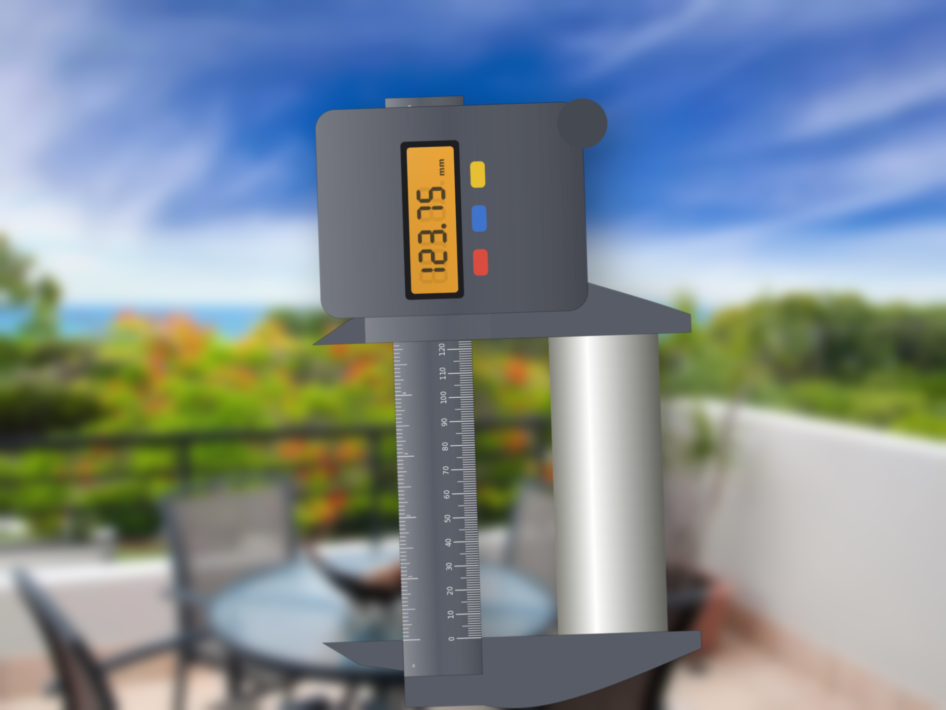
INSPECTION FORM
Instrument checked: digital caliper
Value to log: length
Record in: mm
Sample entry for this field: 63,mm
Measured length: 123.75,mm
